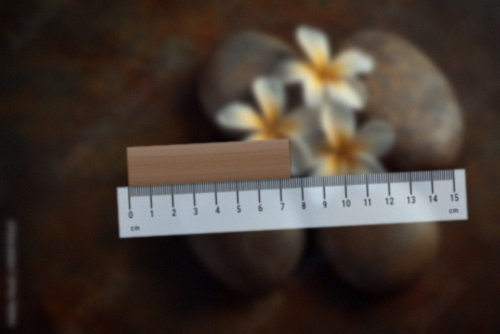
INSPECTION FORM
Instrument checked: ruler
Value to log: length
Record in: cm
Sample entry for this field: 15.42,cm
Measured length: 7.5,cm
